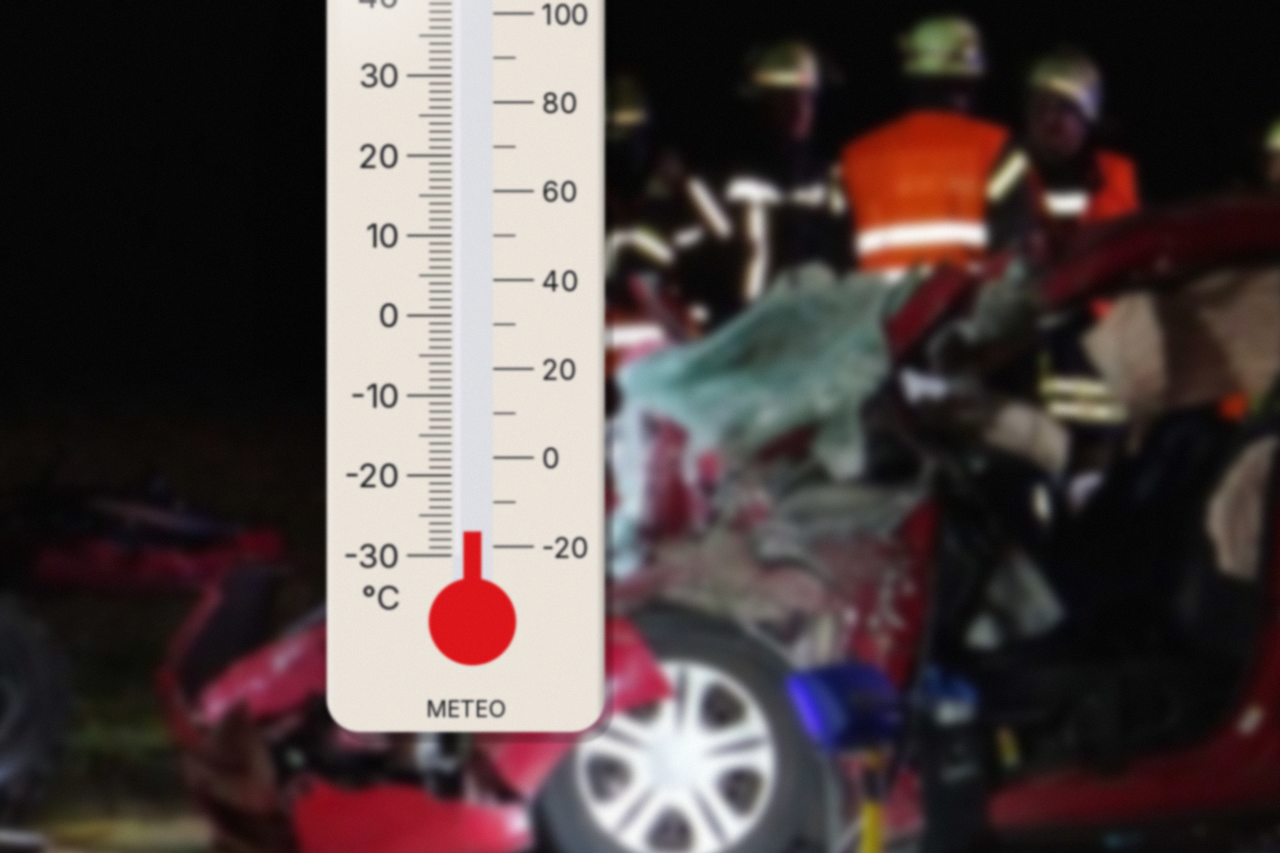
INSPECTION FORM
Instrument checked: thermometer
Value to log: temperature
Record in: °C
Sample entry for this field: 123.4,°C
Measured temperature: -27,°C
